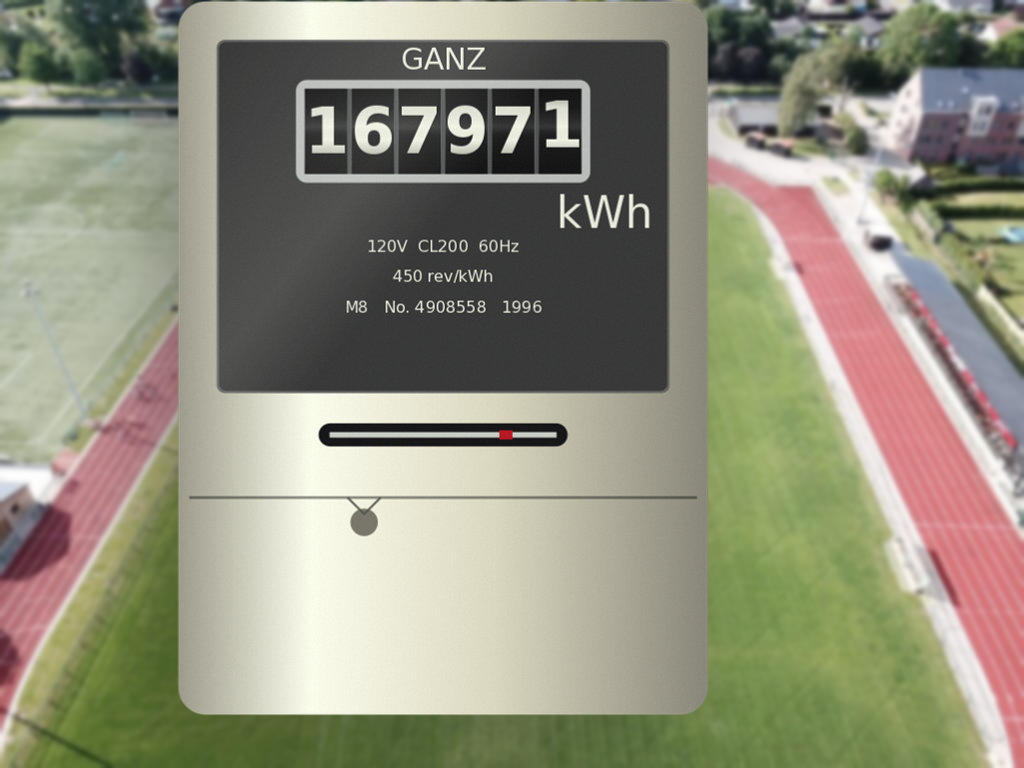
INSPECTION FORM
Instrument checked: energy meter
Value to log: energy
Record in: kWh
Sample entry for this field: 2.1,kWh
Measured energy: 167971,kWh
